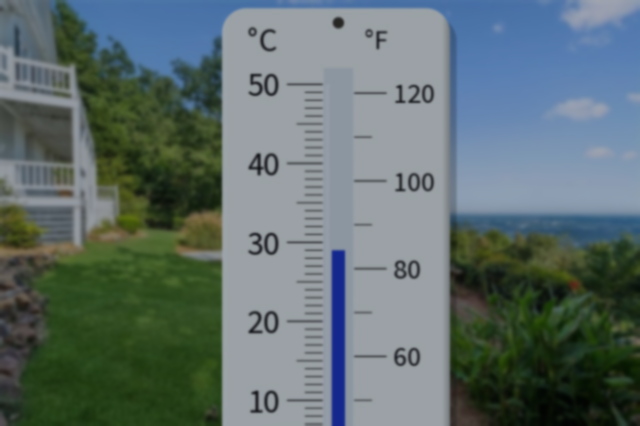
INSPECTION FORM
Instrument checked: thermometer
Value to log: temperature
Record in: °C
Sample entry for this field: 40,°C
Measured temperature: 29,°C
